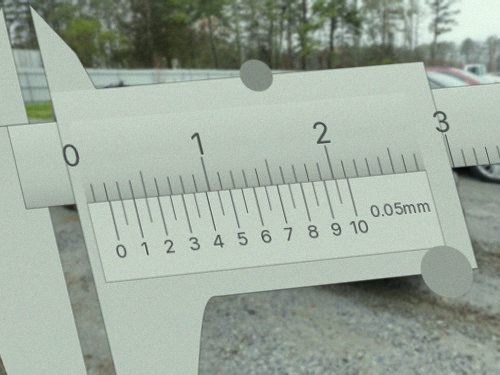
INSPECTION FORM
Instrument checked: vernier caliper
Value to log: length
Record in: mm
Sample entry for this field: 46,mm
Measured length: 2.1,mm
